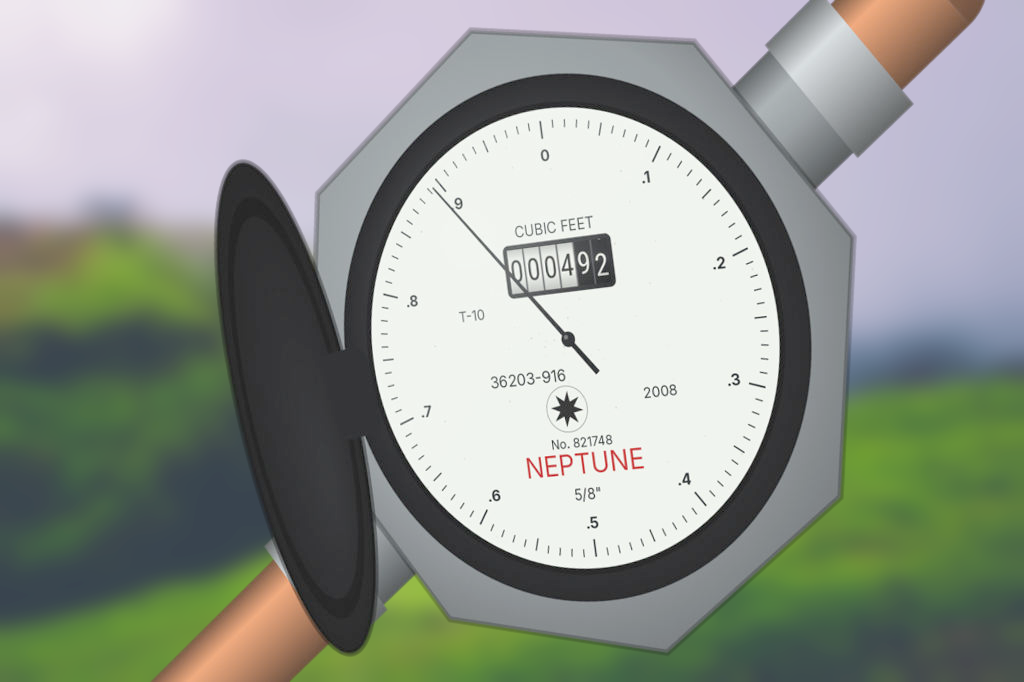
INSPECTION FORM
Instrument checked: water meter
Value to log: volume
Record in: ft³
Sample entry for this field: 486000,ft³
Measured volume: 491.89,ft³
